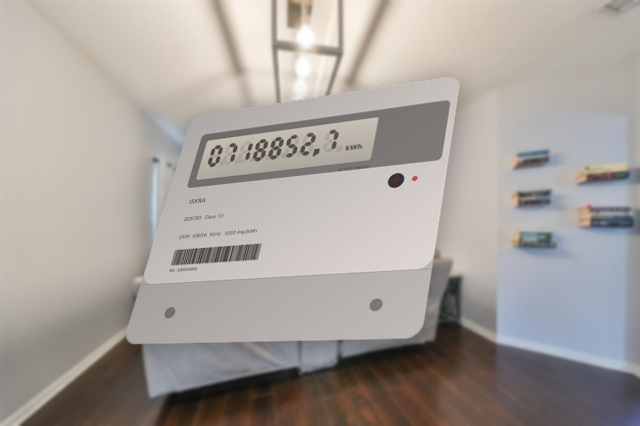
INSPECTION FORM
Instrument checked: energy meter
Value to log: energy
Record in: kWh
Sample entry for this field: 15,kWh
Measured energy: 718852.7,kWh
